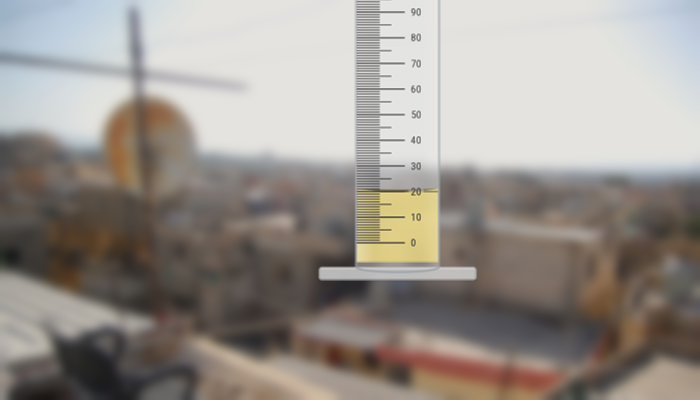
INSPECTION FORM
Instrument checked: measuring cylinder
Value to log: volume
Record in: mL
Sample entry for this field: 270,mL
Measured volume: 20,mL
